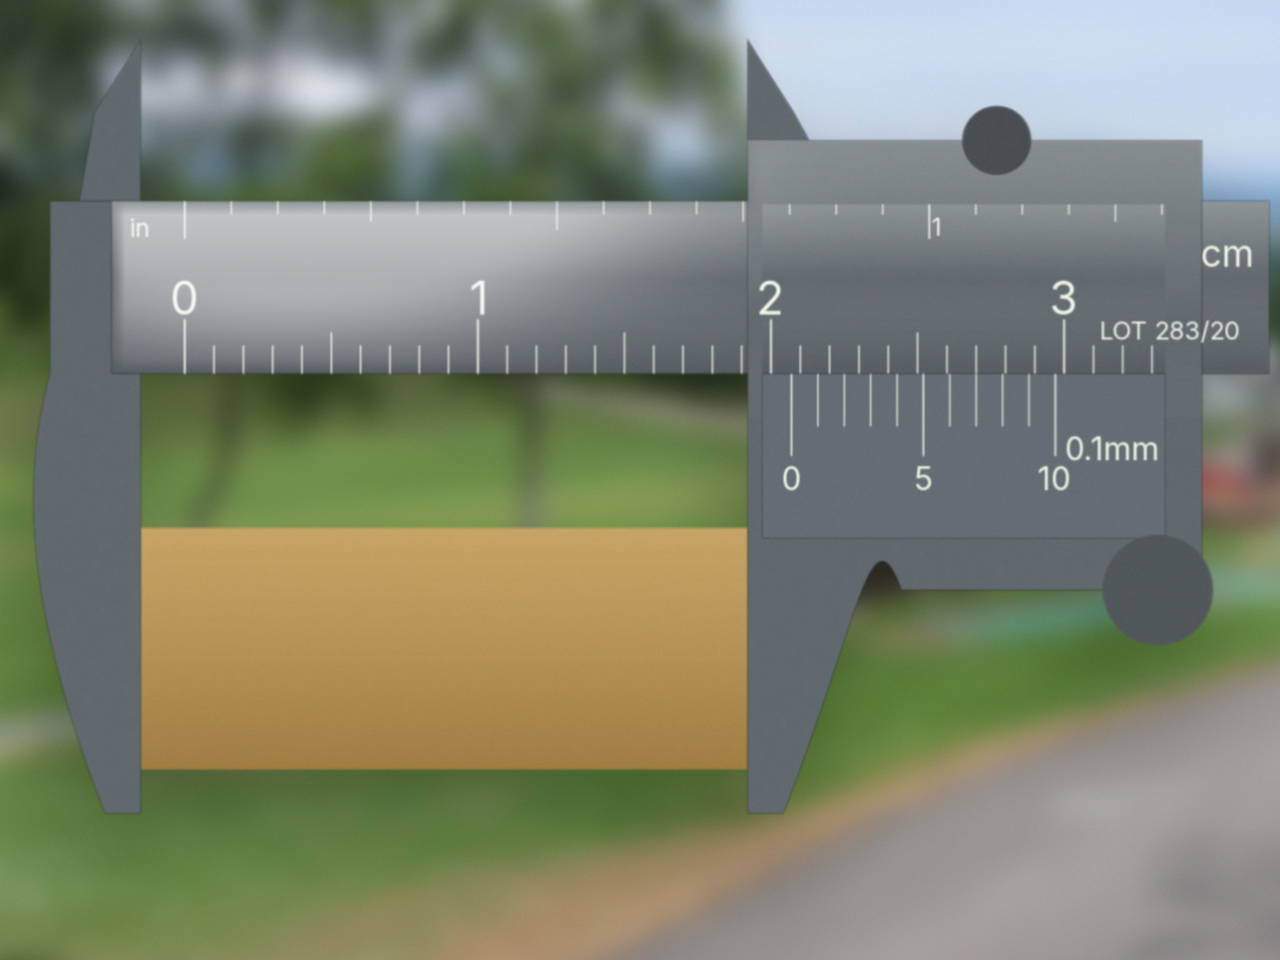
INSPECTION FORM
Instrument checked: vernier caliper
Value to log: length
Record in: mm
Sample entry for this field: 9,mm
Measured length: 20.7,mm
